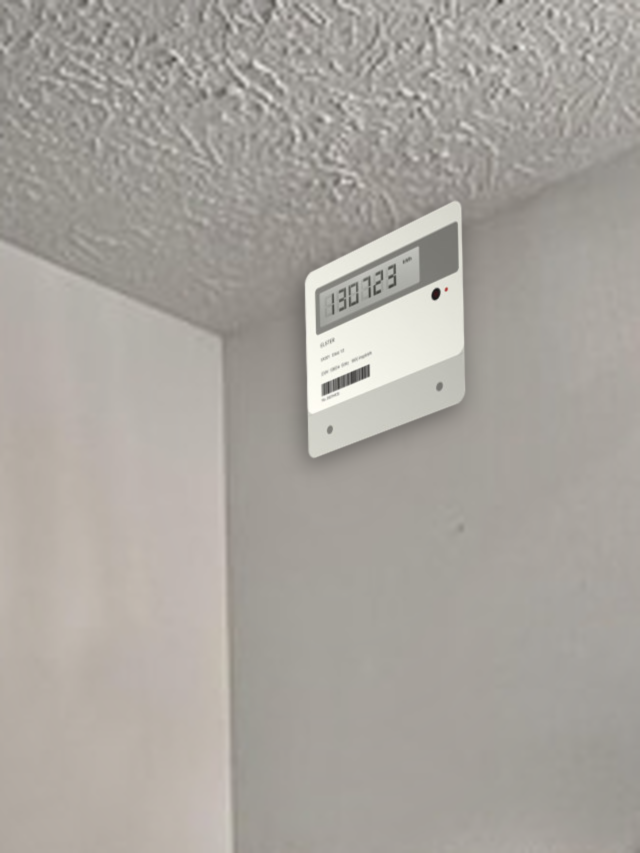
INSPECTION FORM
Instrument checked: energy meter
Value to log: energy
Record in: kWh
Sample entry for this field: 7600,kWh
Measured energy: 130723,kWh
